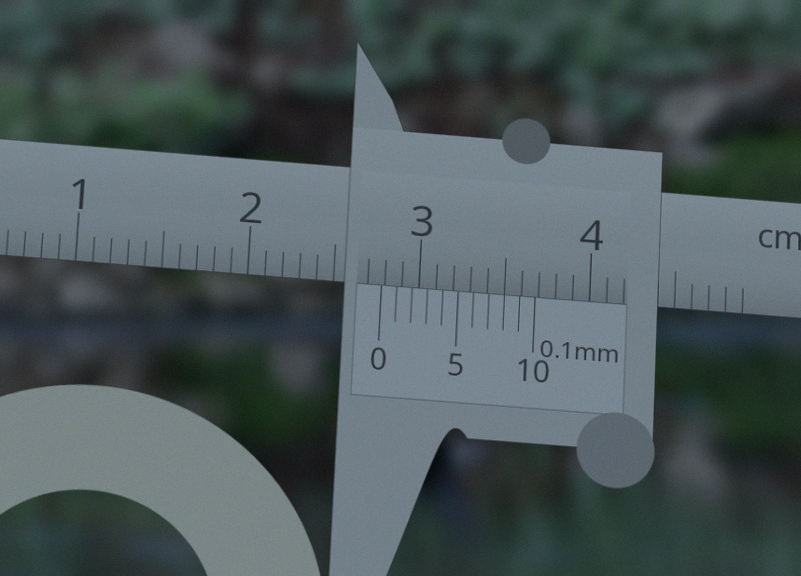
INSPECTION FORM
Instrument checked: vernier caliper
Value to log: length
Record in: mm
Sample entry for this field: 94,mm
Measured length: 27.8,mm
